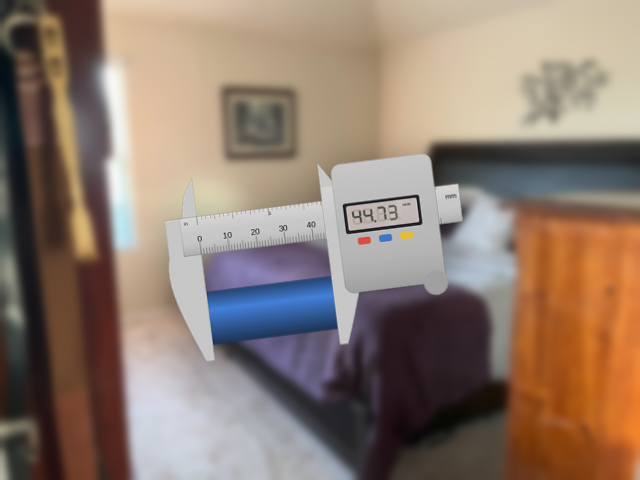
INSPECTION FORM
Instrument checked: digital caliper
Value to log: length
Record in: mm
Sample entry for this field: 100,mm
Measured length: 44.73,mm
